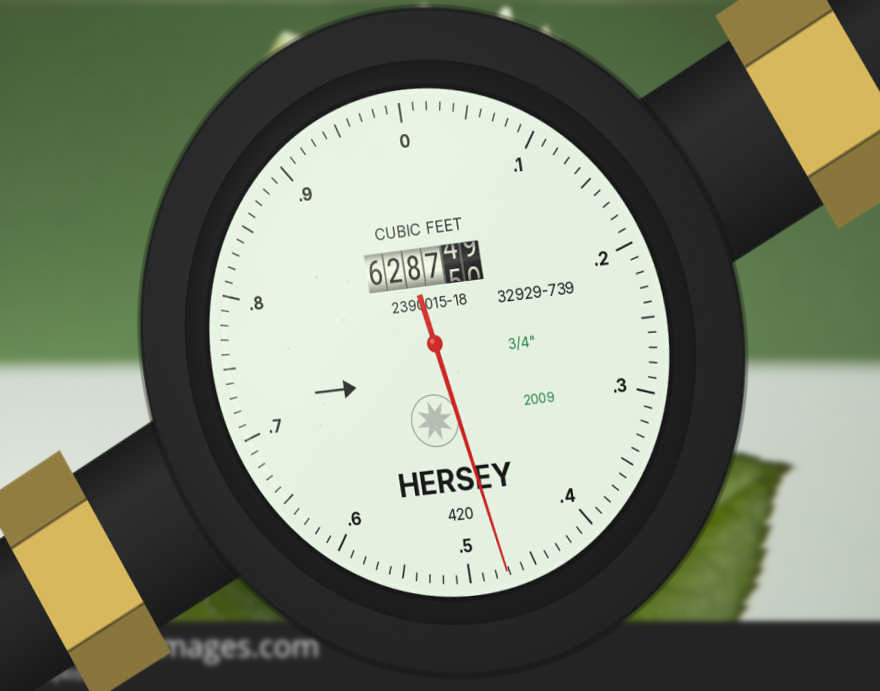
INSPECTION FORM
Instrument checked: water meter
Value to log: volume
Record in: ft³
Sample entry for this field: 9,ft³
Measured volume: 628749.47,ft³
